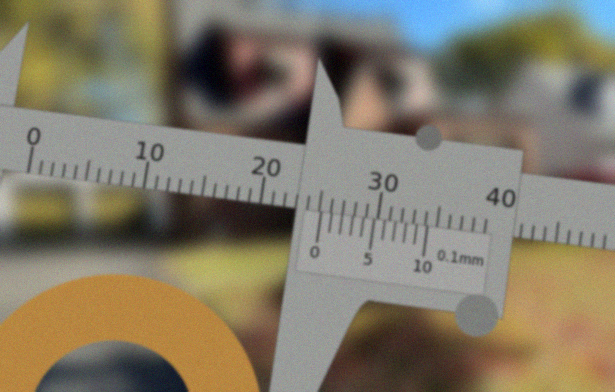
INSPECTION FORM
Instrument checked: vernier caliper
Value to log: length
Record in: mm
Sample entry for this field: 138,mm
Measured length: 25.2,mm
